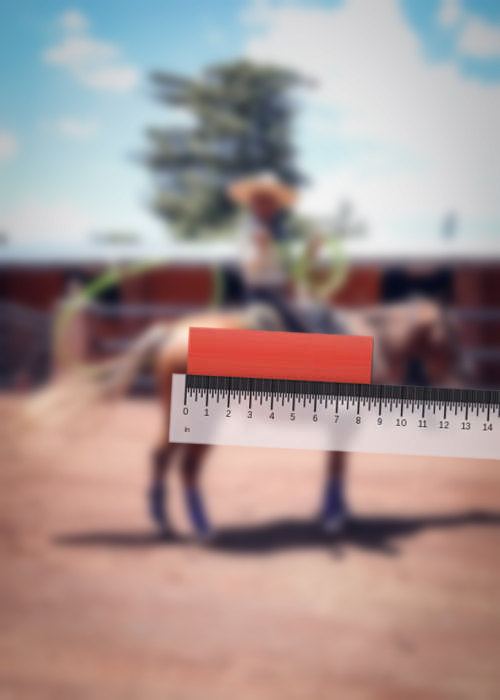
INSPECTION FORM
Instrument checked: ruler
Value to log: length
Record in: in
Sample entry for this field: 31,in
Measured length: 8.5,in
